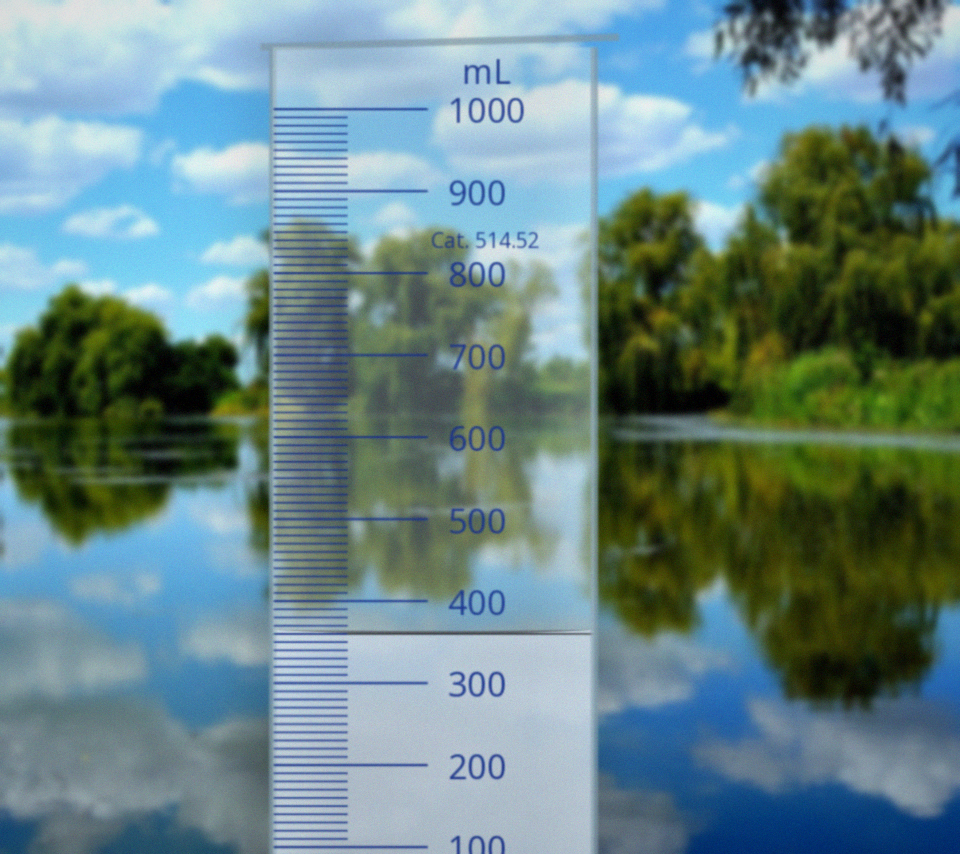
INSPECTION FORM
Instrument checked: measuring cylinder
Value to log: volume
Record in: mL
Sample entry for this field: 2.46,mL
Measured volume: 360,mL
